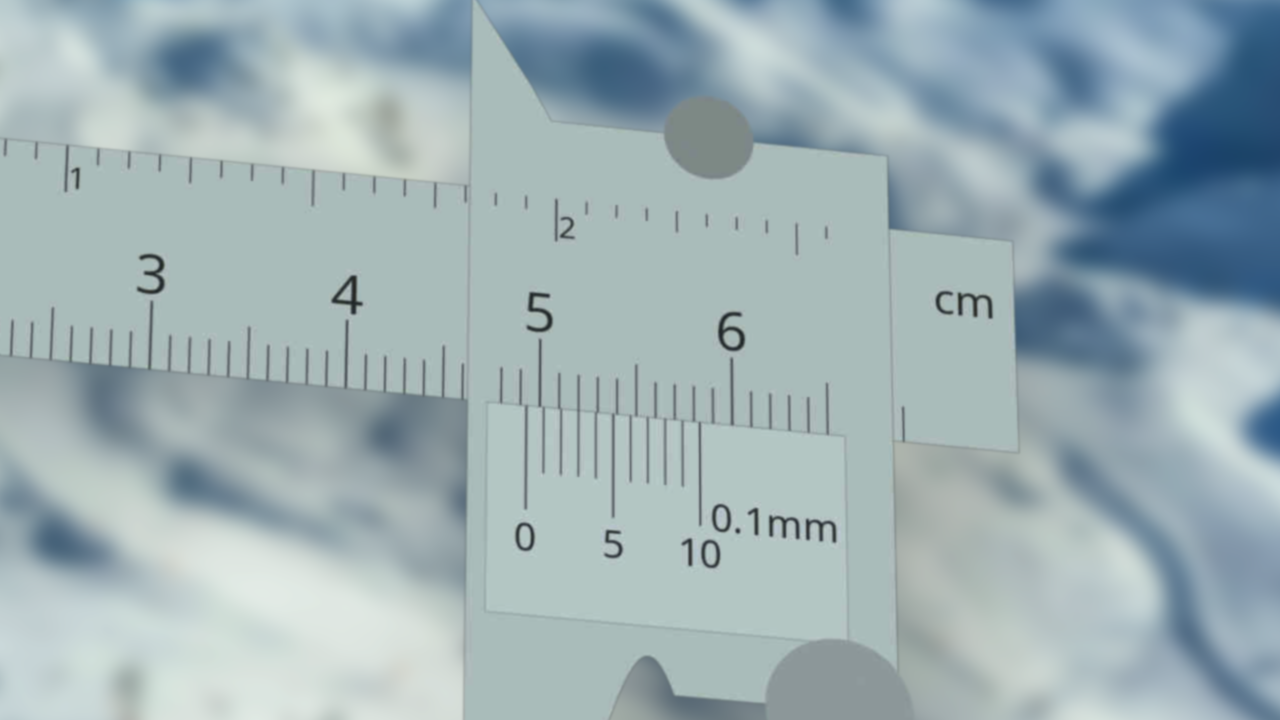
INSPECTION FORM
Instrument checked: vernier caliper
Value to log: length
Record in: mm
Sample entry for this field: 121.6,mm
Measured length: 49.3,mm
